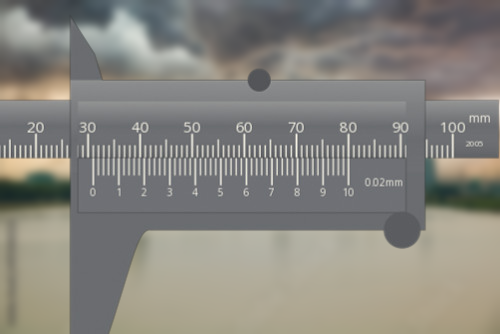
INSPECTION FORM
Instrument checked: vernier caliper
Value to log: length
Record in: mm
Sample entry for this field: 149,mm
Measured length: 31.0,mm
